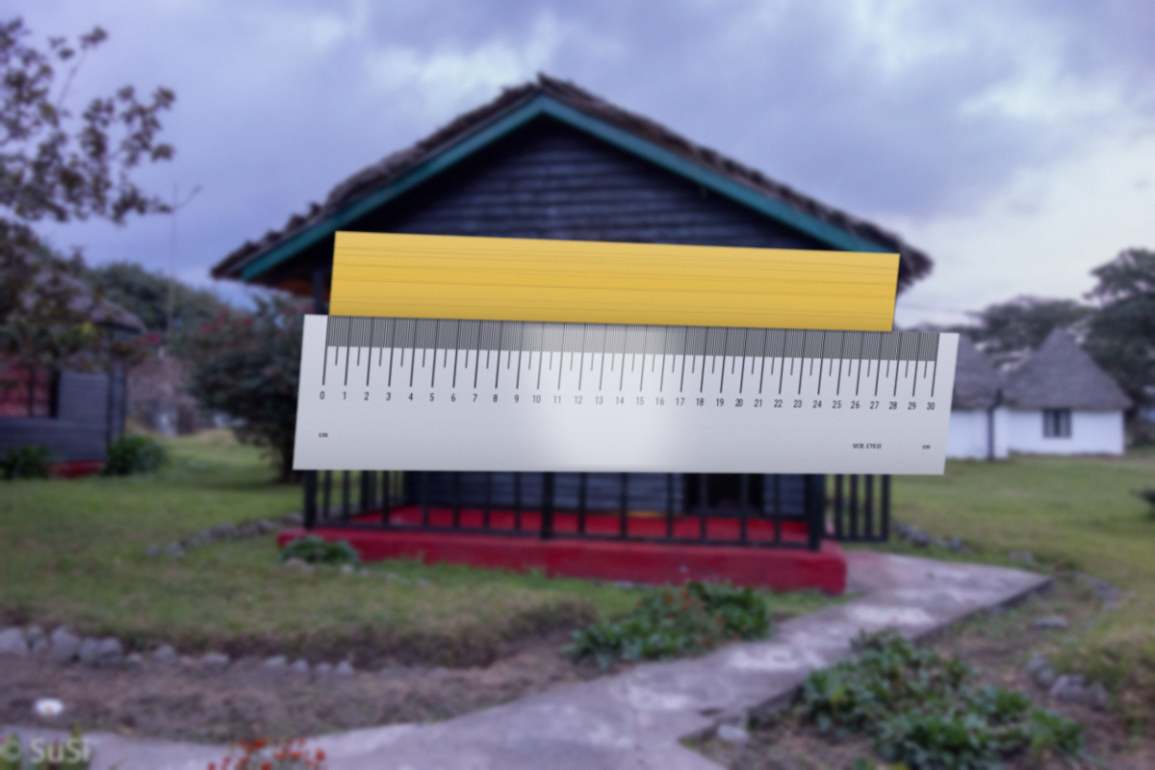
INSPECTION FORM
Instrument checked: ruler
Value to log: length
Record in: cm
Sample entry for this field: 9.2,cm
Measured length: 27.5,cm
